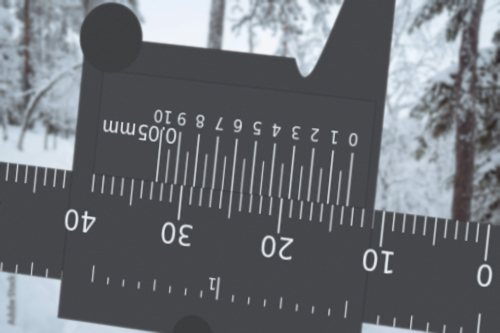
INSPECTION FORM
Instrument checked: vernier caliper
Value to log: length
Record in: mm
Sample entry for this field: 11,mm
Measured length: 13.6,mm
